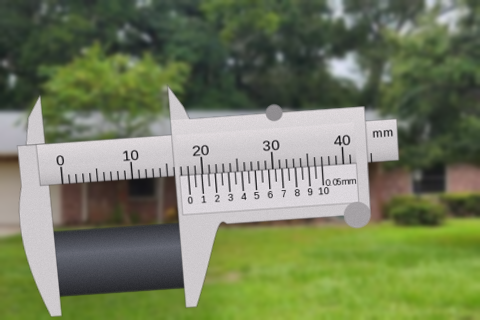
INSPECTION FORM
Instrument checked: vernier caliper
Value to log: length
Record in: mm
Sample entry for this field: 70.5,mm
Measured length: 18.0,mm
